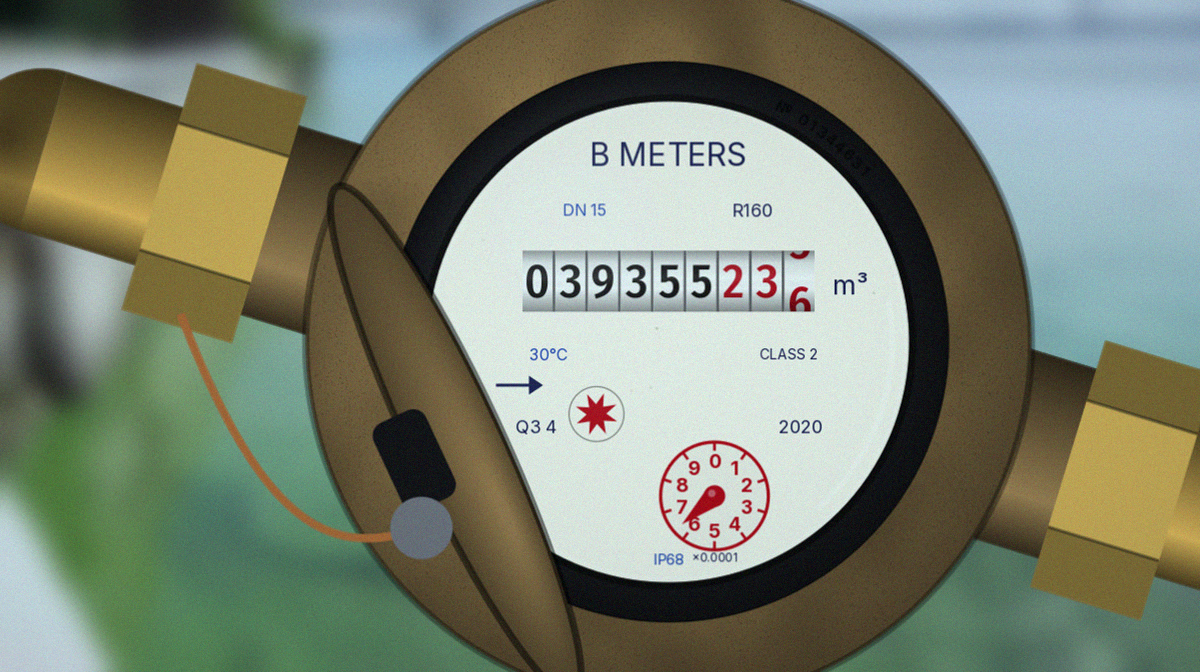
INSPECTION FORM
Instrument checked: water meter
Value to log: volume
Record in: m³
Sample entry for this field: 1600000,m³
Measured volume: 39355.2356,m³
